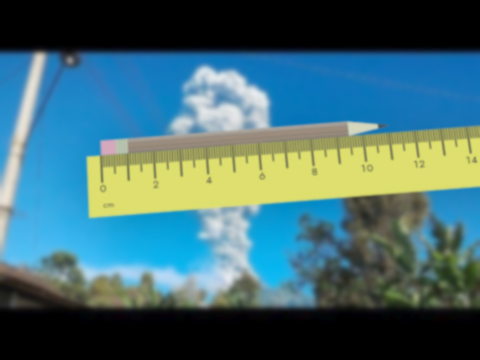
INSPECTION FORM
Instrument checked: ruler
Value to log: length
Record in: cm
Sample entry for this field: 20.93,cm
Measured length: 11,cm
